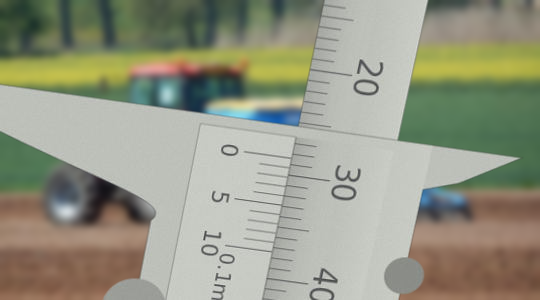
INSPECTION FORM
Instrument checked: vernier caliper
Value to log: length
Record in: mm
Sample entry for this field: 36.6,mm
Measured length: 28.4,mm
